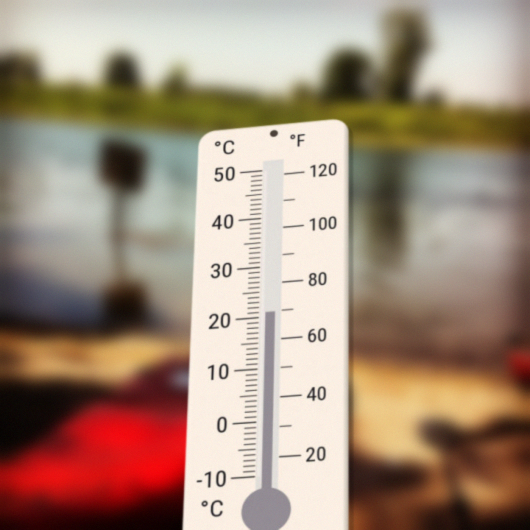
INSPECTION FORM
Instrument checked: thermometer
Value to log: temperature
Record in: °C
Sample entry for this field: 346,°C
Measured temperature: 21,°C
